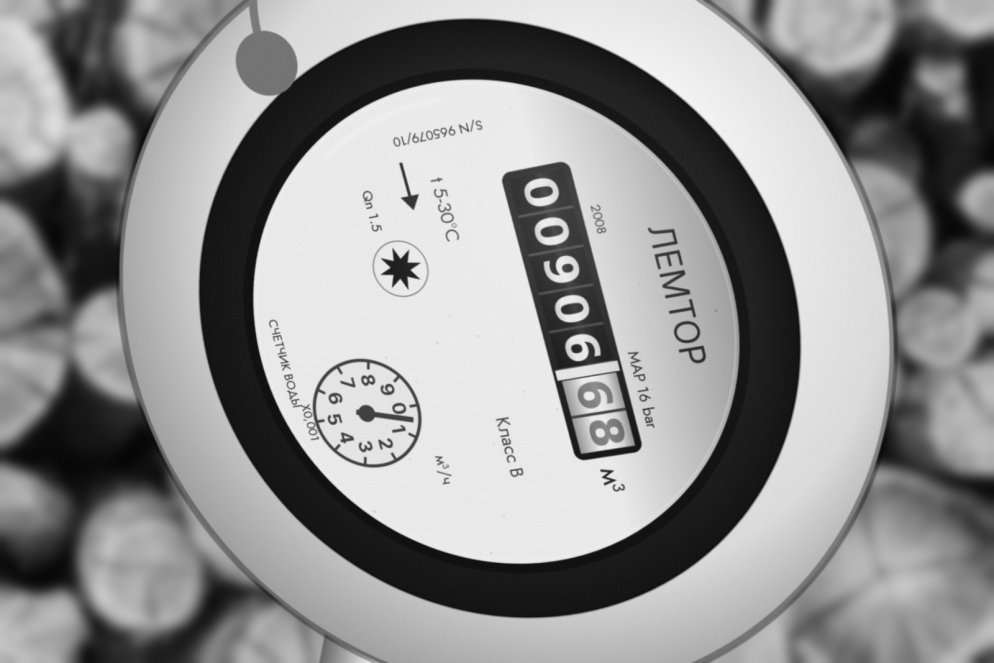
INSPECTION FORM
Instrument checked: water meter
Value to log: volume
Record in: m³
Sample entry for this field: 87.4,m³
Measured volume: 906.680,m³
